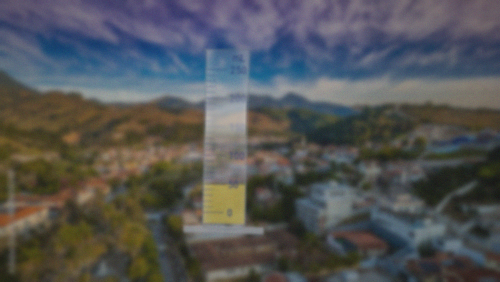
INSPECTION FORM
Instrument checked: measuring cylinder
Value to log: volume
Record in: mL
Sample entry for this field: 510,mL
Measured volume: 50,mL
